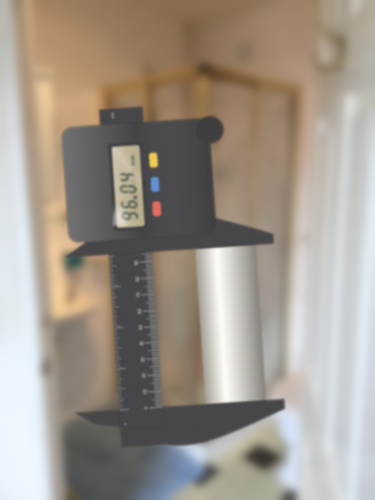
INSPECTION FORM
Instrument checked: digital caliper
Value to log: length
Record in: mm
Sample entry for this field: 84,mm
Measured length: 96.04,mm
